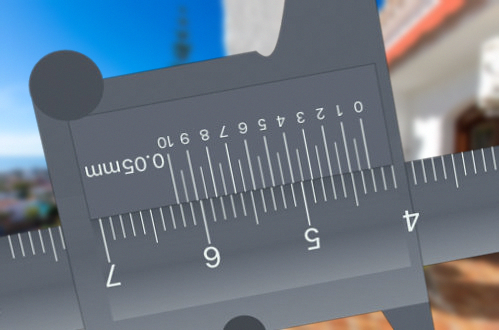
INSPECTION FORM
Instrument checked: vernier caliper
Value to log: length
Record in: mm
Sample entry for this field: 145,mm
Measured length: 43.2,mm
